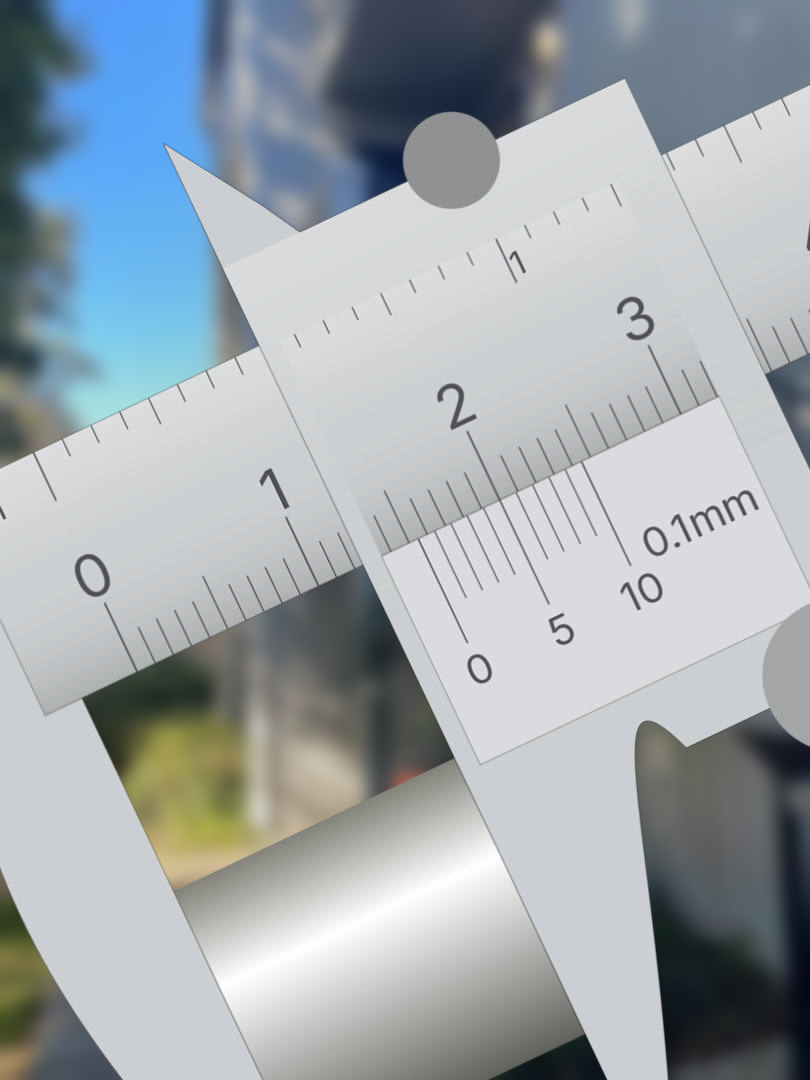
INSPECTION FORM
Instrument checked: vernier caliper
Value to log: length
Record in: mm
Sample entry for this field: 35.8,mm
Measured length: 15.5,mm
